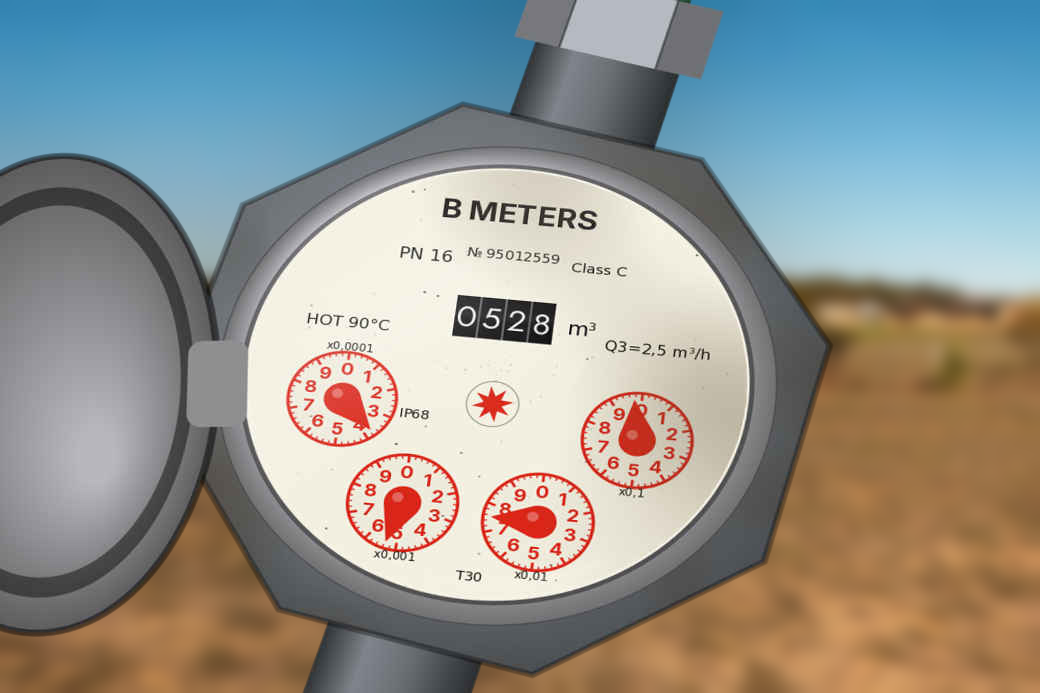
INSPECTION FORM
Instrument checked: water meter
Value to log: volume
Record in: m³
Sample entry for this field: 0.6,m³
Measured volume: 527.9753,m³
